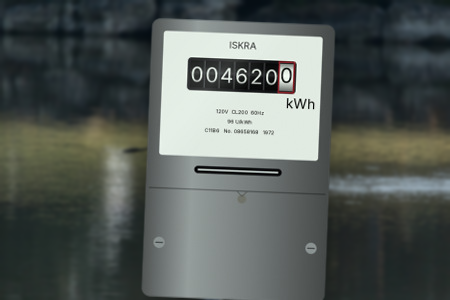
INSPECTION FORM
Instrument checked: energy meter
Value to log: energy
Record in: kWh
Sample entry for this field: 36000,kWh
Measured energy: 4620.0,kWh
